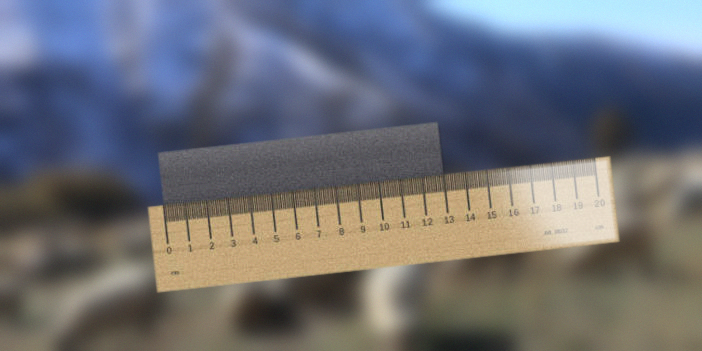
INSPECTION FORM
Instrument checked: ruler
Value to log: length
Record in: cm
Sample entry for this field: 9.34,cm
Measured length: 13,cm
